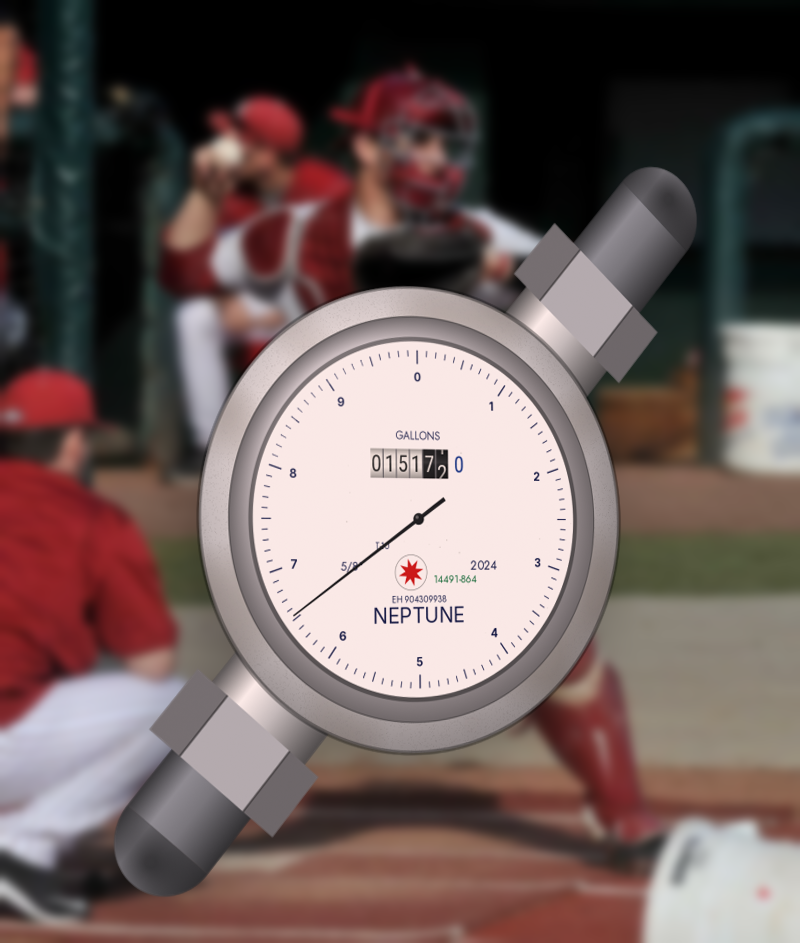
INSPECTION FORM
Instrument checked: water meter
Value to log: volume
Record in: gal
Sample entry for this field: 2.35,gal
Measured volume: 151716.5,gal
